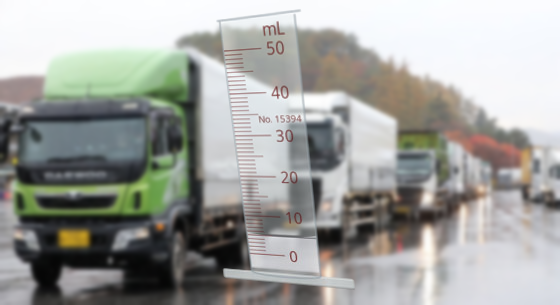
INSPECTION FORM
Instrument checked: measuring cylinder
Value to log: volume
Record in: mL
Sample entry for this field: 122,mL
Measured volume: 5,mL
